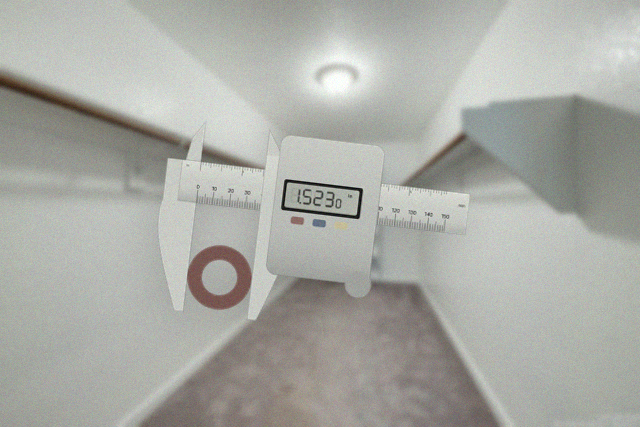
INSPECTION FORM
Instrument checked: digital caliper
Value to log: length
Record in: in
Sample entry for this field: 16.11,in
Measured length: 1.5230,in
